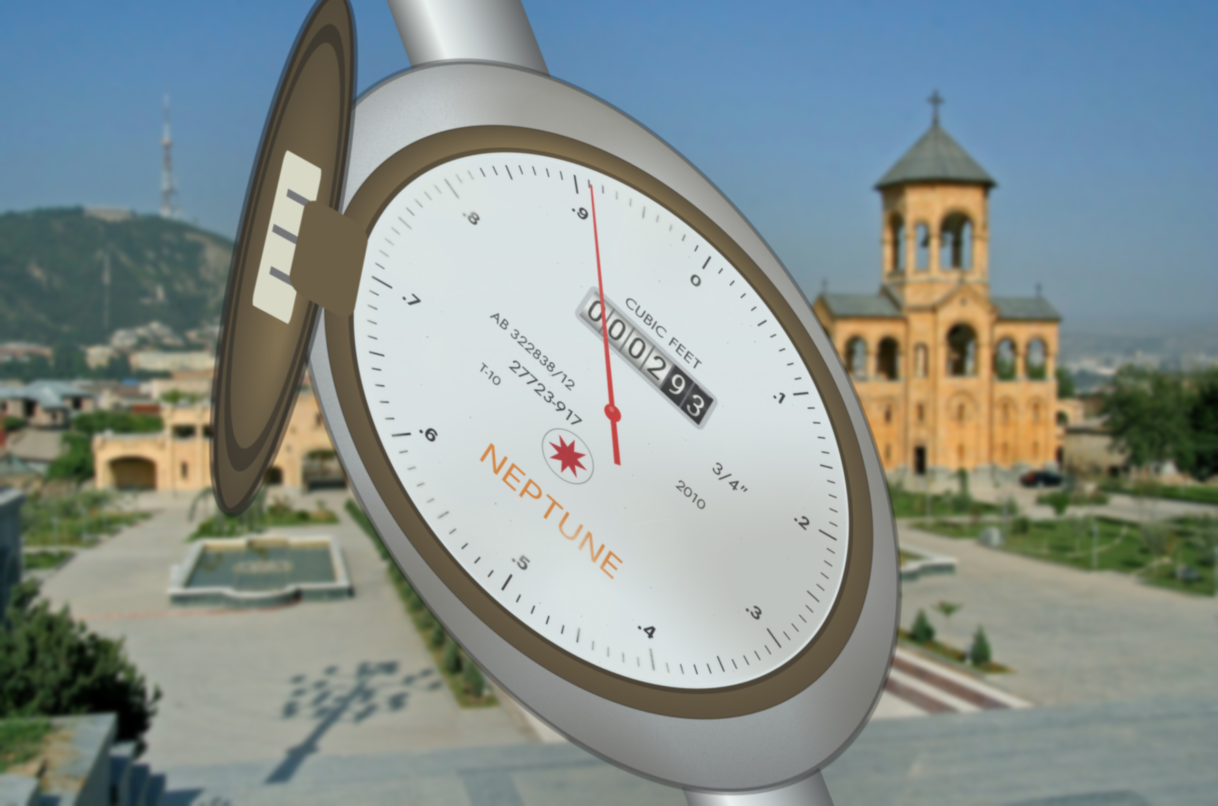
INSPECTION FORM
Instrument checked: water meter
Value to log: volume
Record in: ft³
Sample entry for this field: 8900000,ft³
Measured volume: 292.91,ft³
